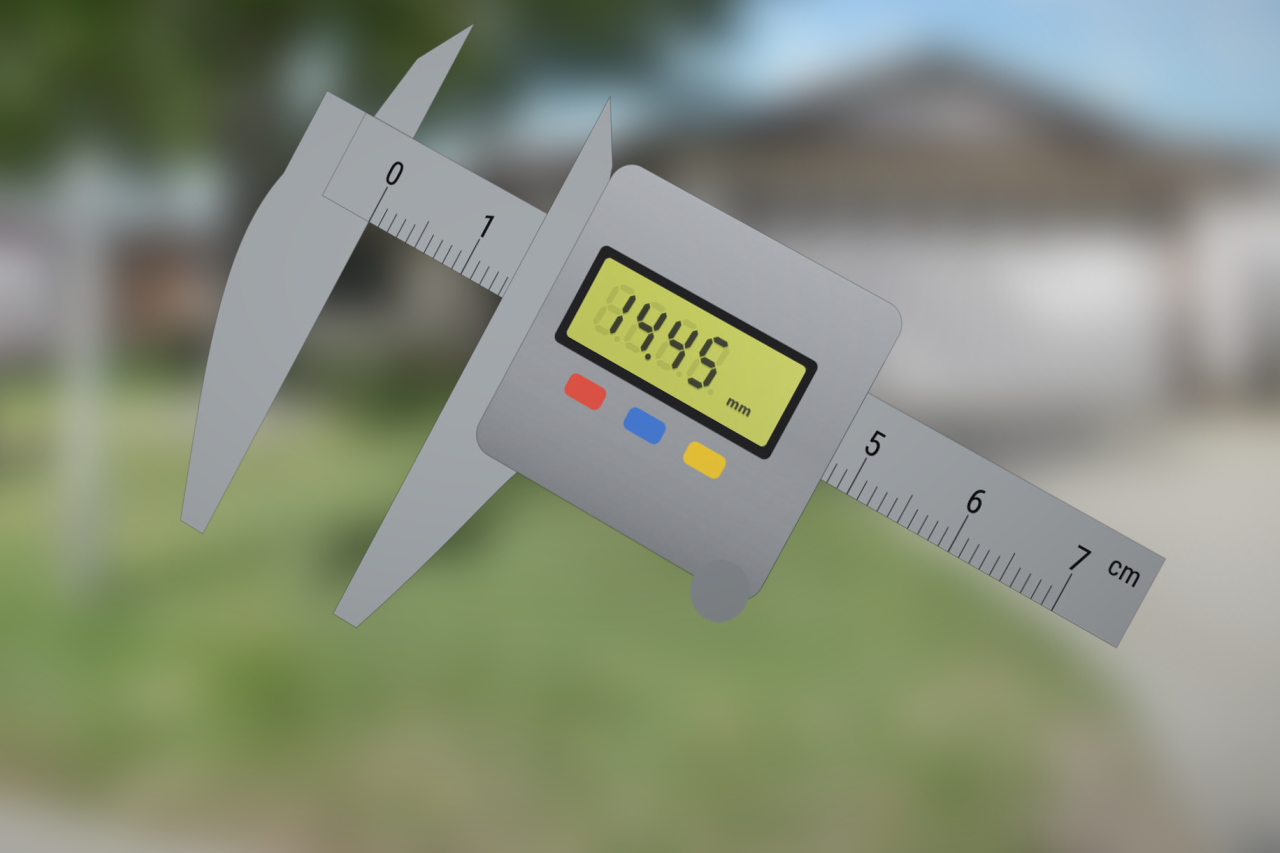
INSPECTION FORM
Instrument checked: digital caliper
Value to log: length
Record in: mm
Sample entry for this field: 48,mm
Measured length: 14.45,mm
